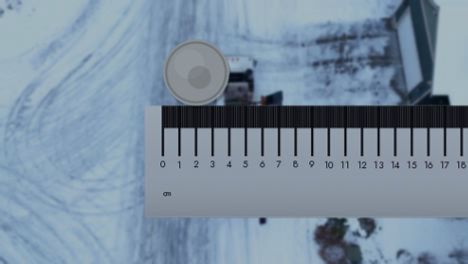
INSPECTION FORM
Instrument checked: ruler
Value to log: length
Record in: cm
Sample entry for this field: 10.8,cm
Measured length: 4,cm
